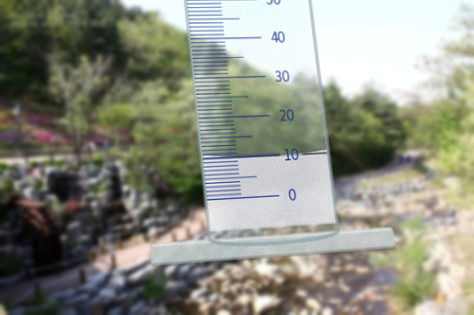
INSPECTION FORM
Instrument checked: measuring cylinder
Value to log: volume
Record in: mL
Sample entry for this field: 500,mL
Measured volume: 10,mL
